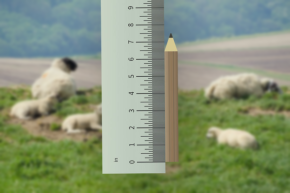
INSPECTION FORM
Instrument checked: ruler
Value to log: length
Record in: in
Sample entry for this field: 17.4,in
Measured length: 7.5,in
